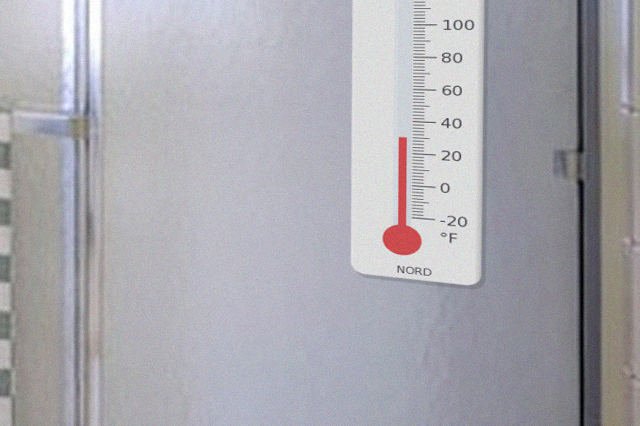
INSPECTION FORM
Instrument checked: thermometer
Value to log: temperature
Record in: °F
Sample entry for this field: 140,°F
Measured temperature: 30,°F
